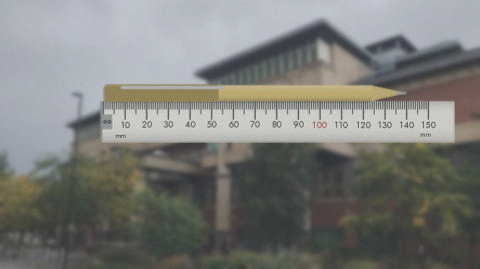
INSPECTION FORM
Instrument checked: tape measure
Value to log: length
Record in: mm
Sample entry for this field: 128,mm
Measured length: 140,mm
